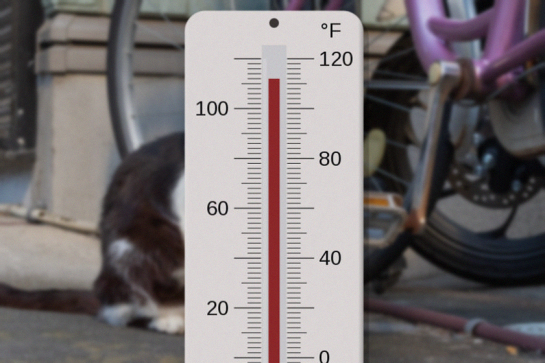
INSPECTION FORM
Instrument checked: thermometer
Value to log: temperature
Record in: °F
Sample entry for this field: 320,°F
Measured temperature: 112,°F
